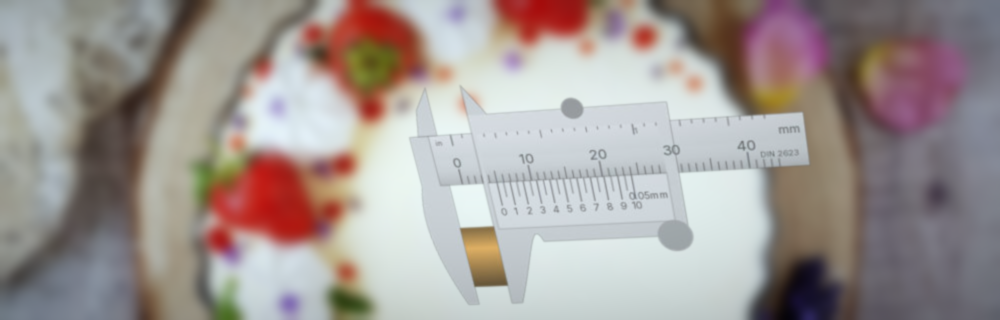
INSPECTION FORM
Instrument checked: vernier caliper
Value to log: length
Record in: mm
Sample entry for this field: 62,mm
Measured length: 5.0,mm
